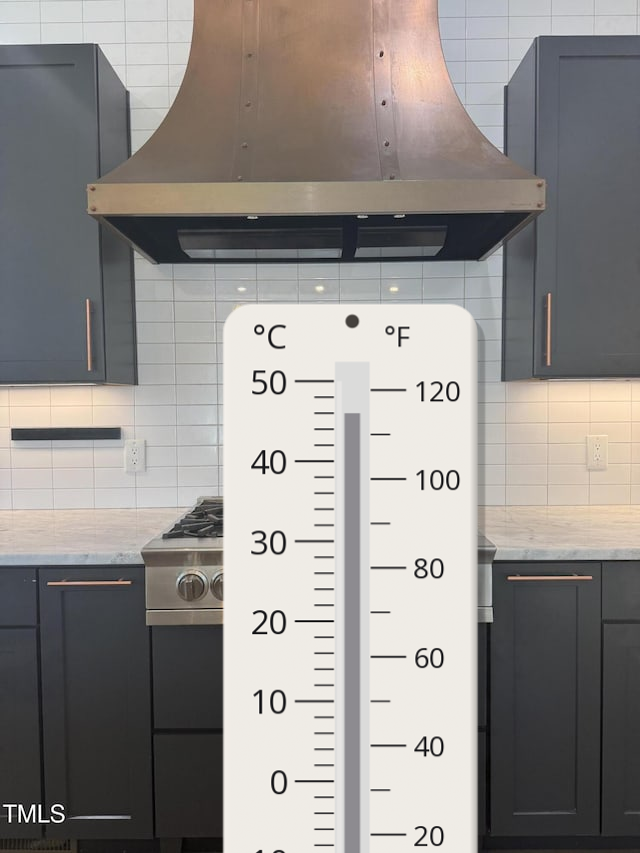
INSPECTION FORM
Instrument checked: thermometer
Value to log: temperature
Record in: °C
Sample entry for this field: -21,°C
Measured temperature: 46,°C
